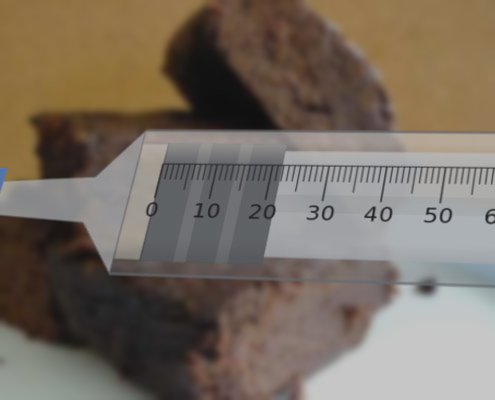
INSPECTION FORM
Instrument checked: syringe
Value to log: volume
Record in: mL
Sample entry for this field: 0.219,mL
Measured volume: 0,mL
